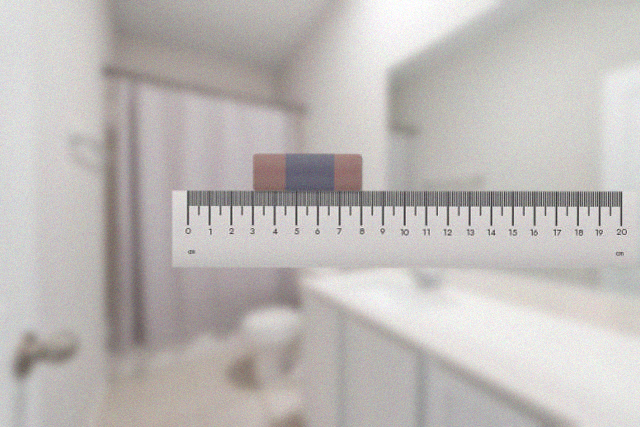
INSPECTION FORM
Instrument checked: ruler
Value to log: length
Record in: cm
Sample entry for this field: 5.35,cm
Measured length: 5,cm
